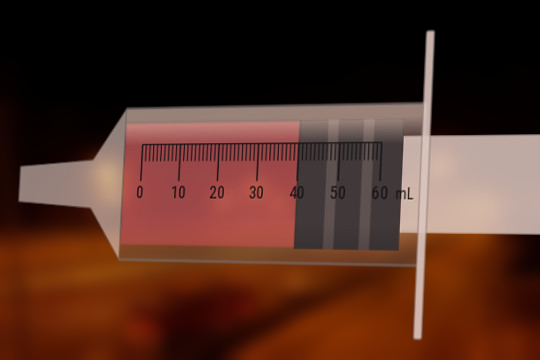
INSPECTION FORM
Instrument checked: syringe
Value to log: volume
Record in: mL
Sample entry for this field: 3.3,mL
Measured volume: 40,mL
